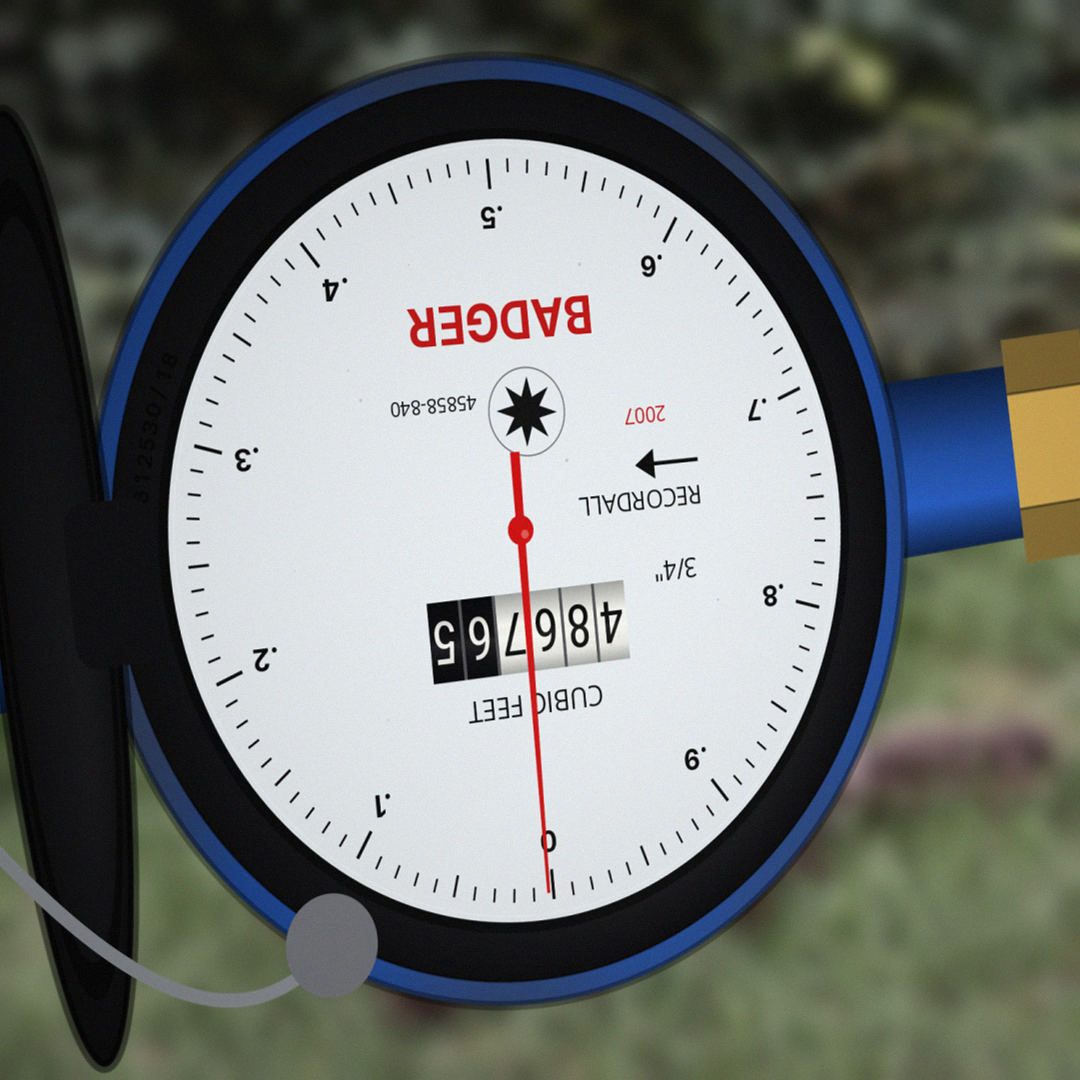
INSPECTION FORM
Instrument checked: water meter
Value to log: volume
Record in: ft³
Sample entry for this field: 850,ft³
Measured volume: 486765.00,ft³
